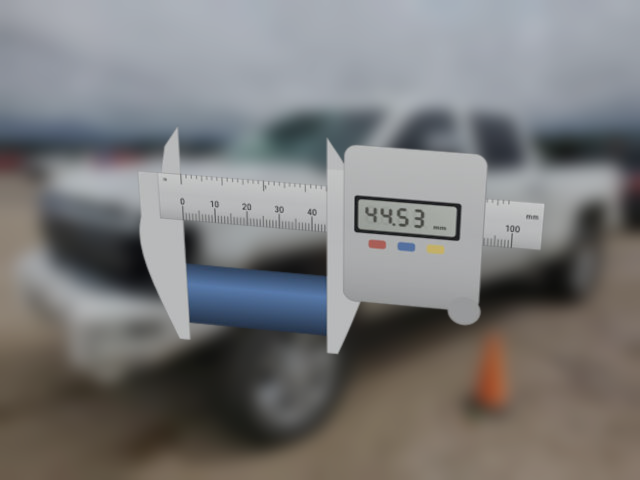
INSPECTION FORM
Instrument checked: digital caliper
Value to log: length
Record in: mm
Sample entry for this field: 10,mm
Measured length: 44.53,mm
